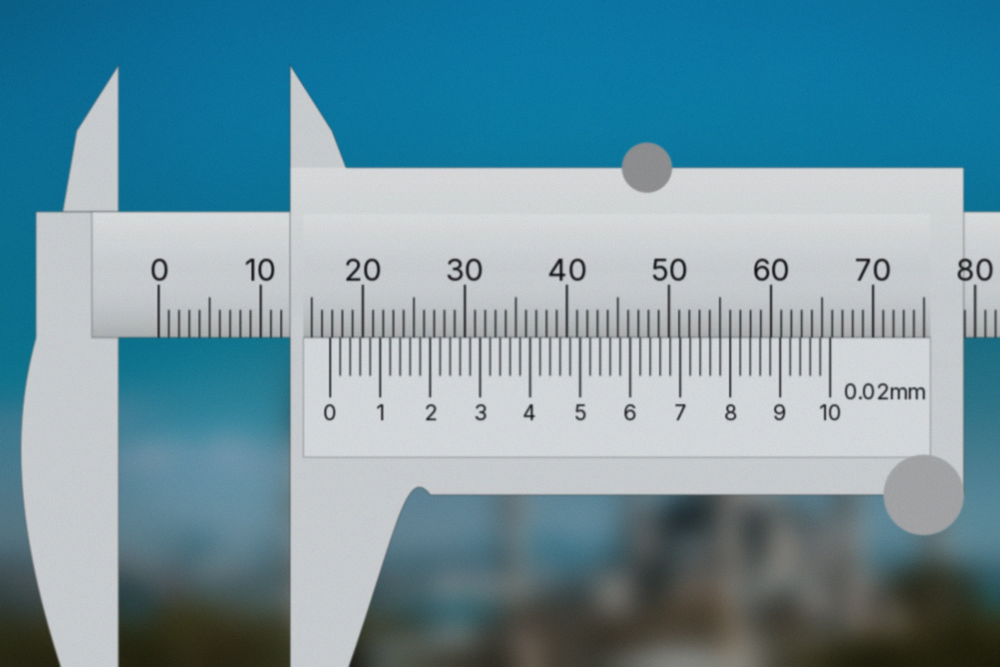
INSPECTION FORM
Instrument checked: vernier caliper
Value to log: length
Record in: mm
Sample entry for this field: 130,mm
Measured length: 16.8,mm
